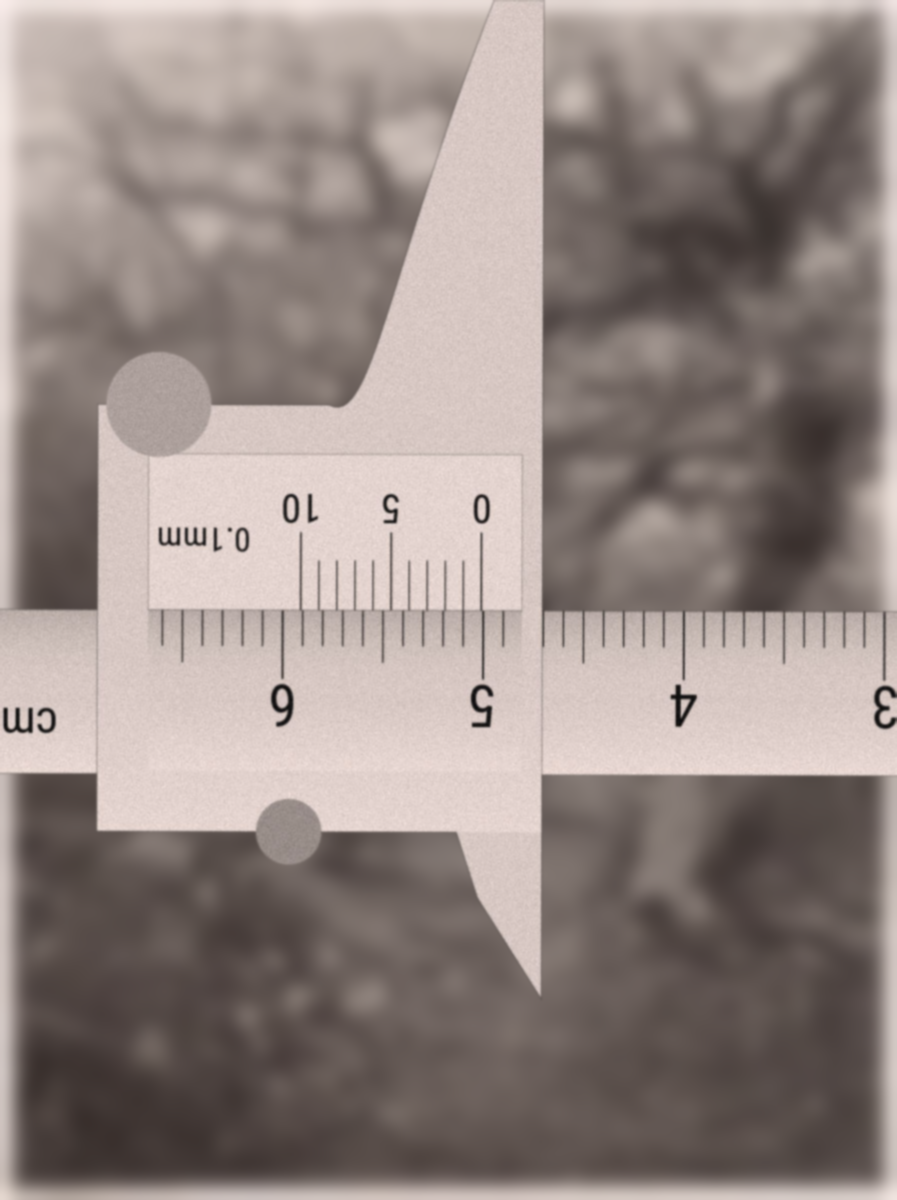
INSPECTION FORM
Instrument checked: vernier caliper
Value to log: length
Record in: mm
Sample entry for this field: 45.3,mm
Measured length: 50.1,mm
